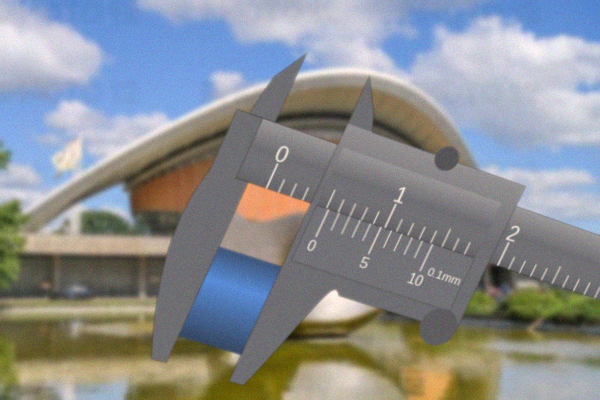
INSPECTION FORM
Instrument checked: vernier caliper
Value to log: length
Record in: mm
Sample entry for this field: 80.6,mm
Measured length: 5.2,mm
